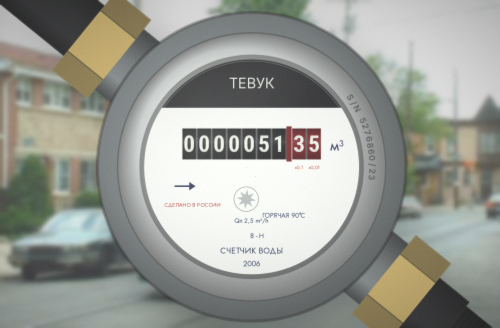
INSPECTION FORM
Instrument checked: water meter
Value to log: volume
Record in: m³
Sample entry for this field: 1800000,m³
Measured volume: 51.35,m³
